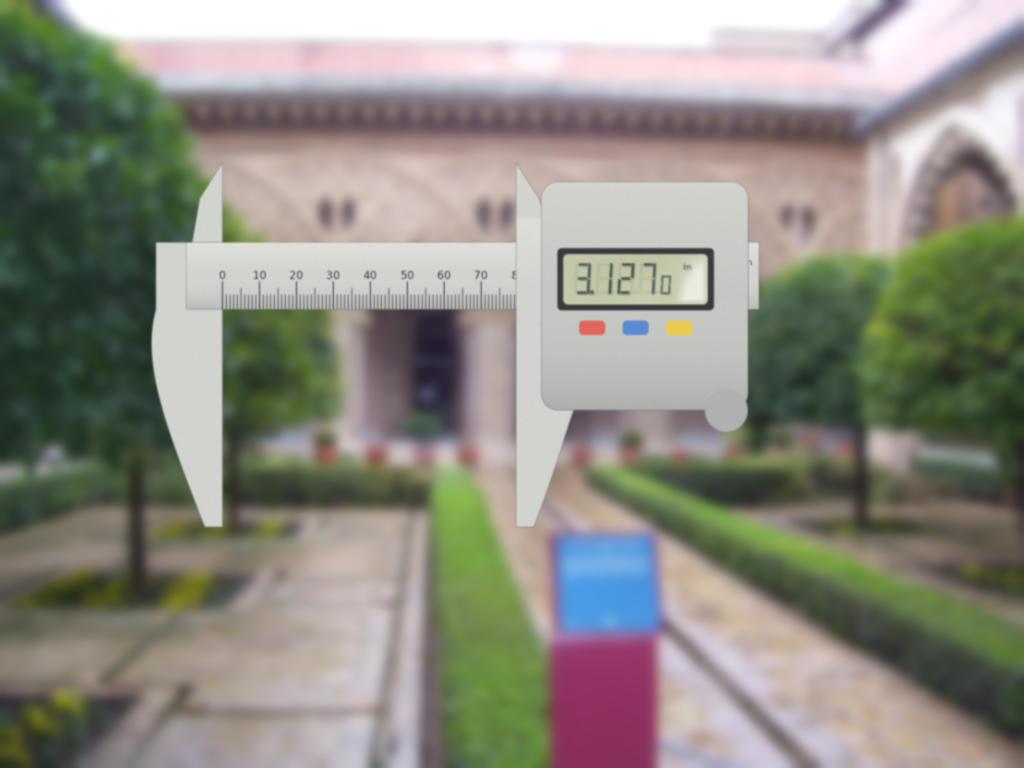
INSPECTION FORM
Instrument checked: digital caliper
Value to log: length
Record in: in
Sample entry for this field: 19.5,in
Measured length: 3.1270,in
